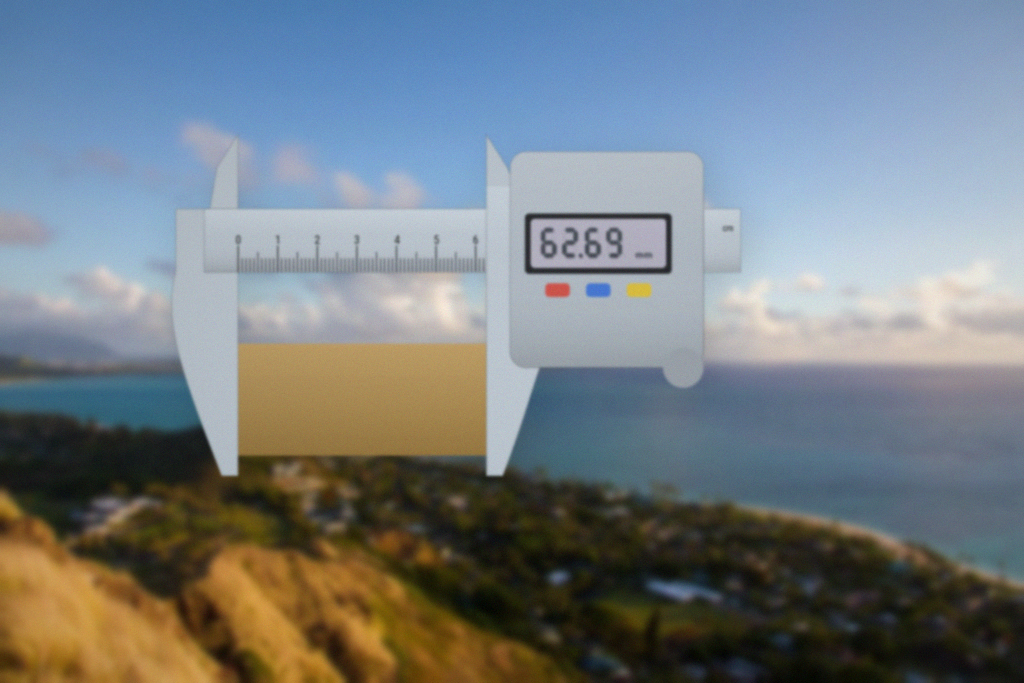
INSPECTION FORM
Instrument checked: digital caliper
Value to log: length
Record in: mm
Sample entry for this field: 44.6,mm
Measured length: 62.69,mm
